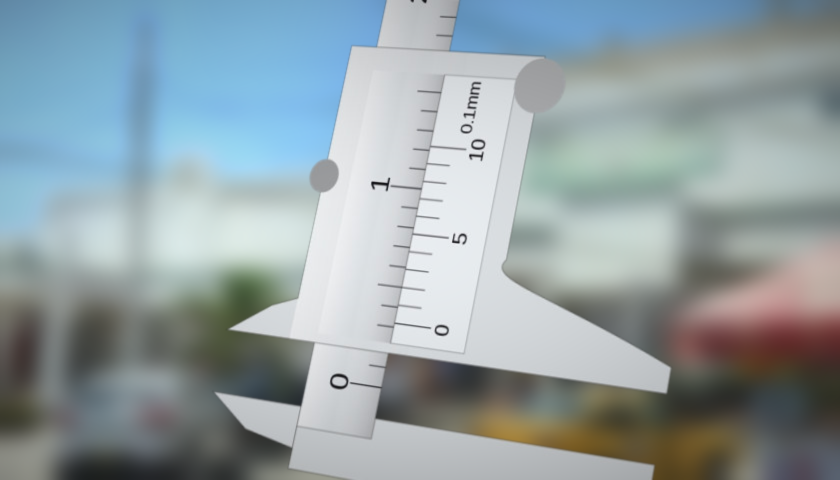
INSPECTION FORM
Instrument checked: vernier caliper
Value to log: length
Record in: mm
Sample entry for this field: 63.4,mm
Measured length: 3.2,mm
